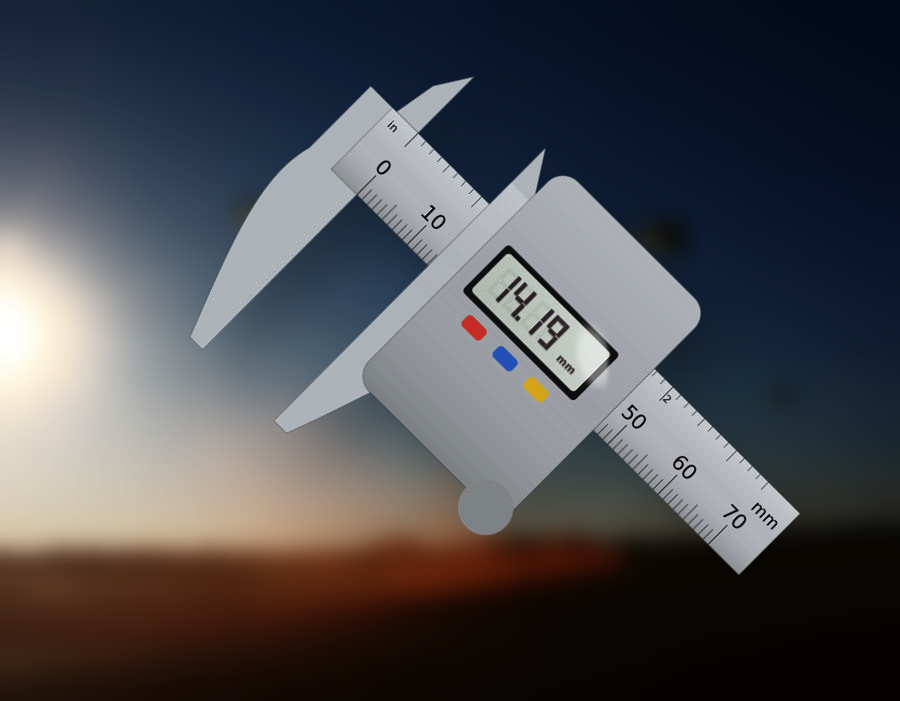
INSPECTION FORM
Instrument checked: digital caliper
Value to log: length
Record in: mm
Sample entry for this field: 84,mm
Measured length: 14.19,mm
